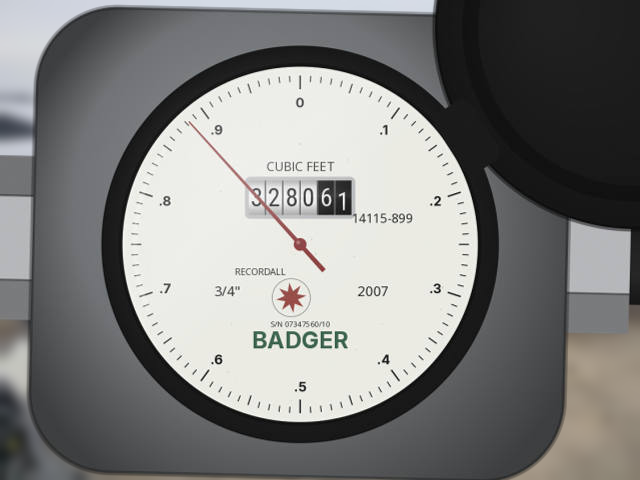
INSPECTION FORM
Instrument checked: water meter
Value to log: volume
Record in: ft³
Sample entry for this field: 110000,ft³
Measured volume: 328060.88,ft³
